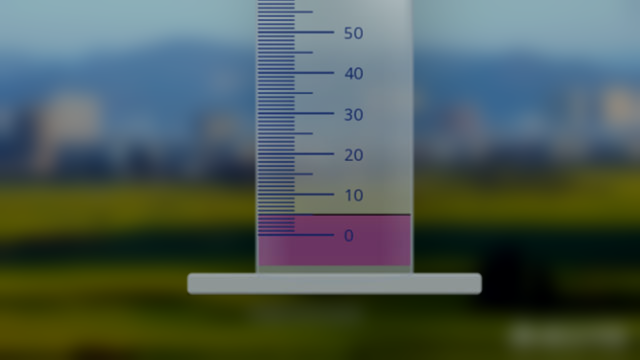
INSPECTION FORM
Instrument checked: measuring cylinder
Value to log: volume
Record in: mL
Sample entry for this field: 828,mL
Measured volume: 5,mL
